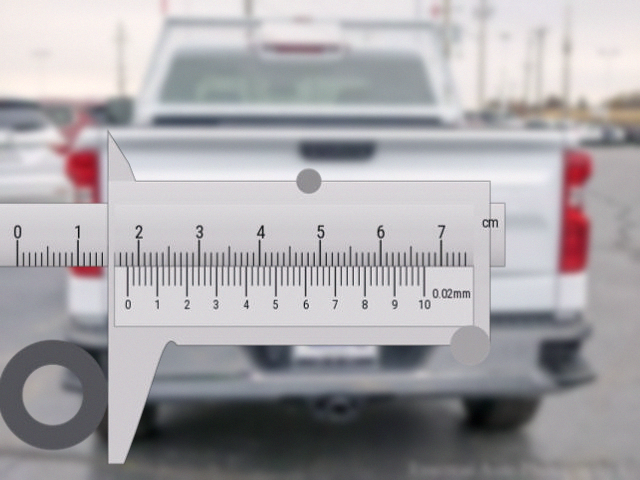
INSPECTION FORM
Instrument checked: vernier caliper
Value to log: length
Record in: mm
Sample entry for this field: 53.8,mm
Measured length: 18.2,mm
